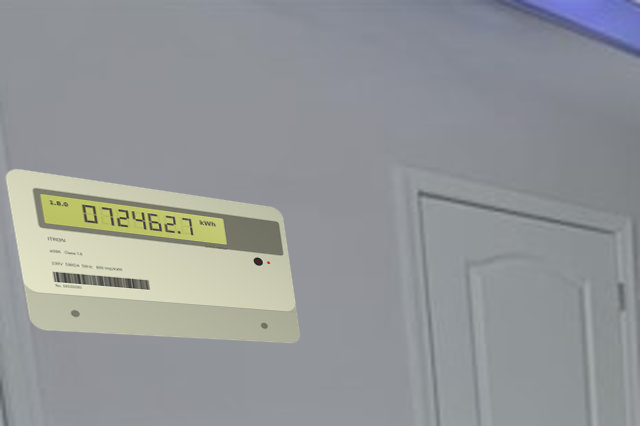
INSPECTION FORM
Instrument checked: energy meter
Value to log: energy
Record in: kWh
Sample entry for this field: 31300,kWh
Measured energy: 72462.7,kWh
